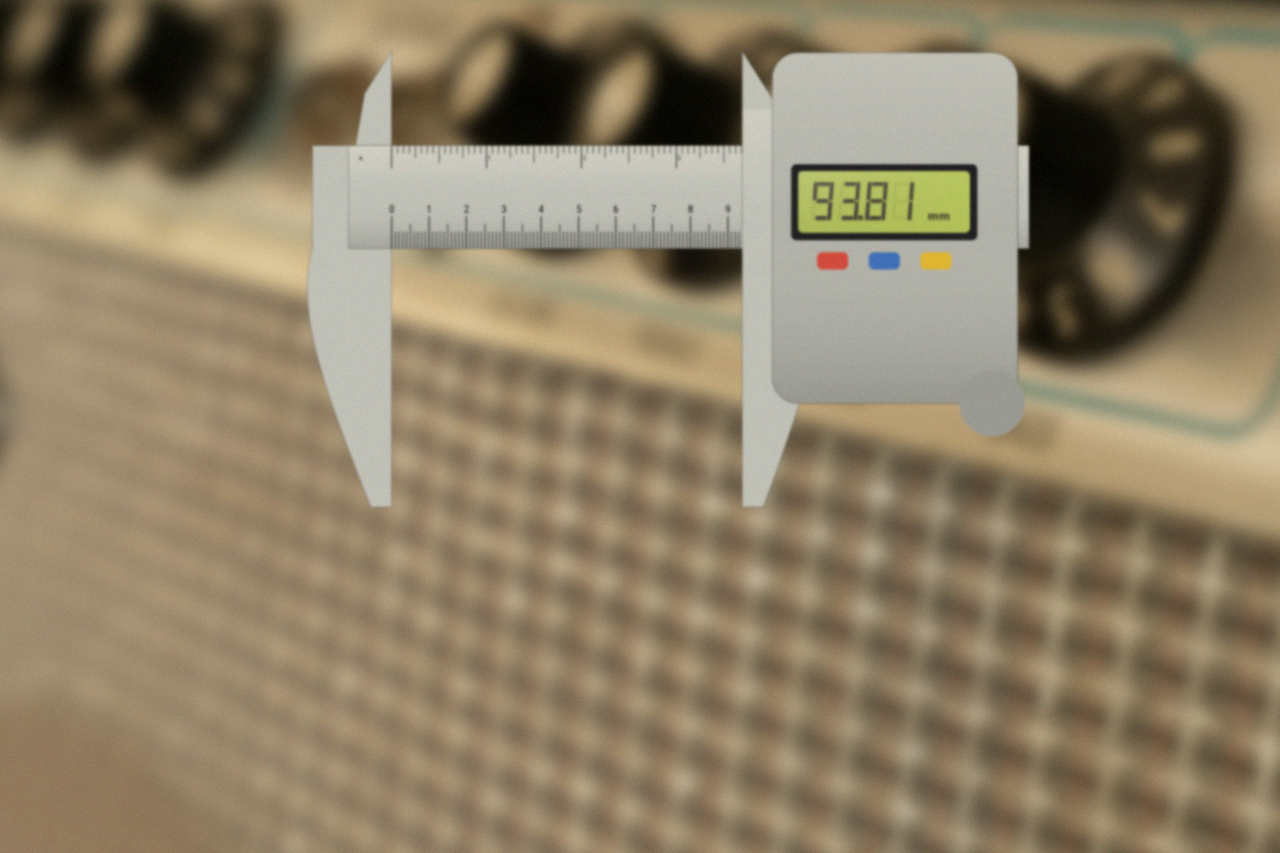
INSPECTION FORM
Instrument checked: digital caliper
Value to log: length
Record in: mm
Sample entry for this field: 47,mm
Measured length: 93.81,mm
